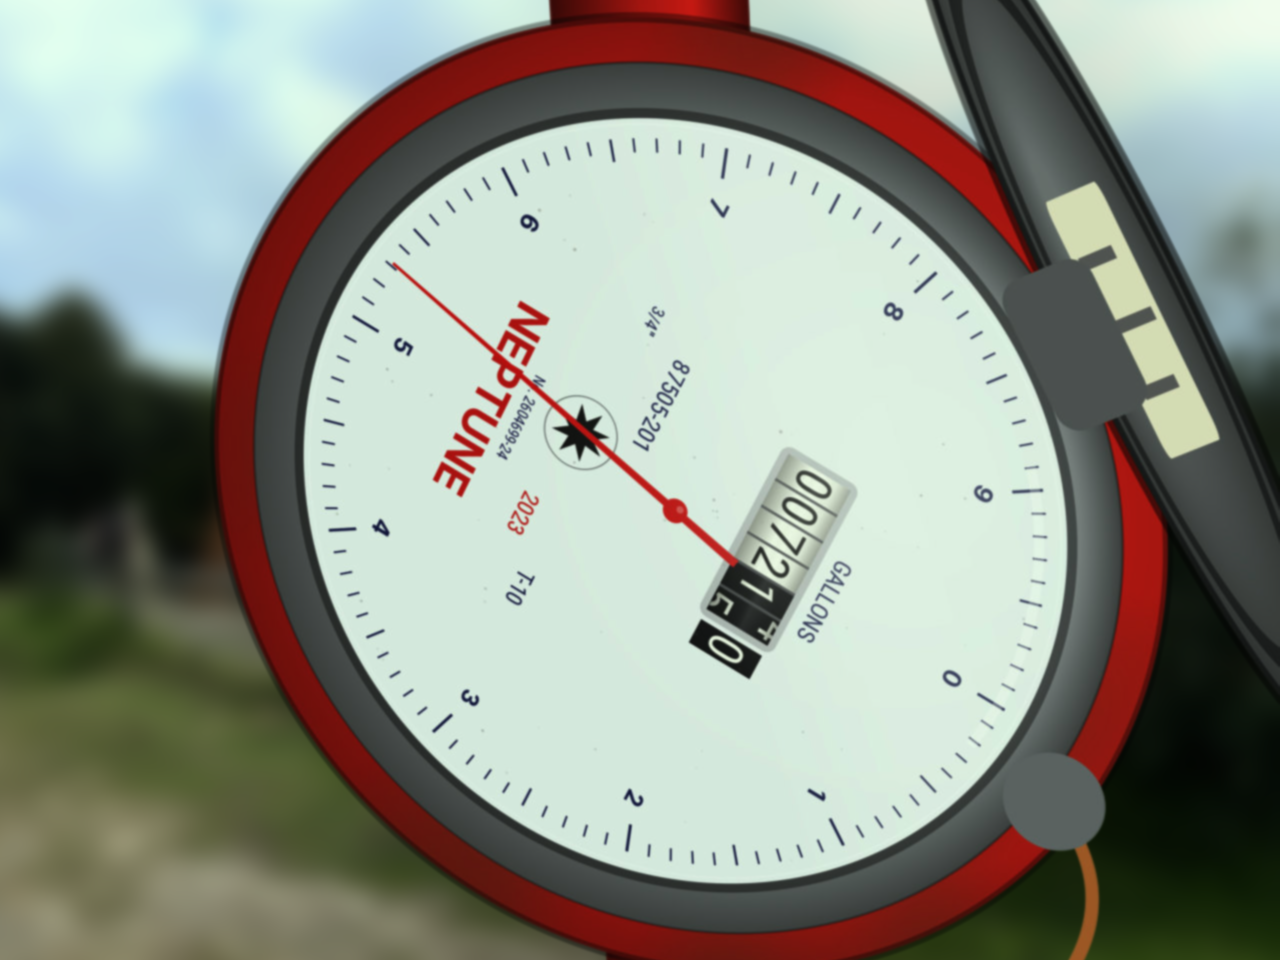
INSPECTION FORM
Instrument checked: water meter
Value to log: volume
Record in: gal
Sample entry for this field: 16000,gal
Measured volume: 72145.3,gal
